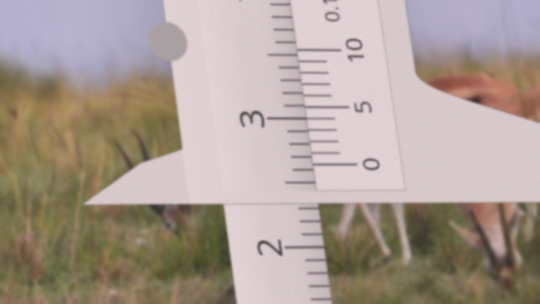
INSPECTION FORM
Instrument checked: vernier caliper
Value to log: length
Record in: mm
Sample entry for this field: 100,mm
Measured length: 26.4,mm
